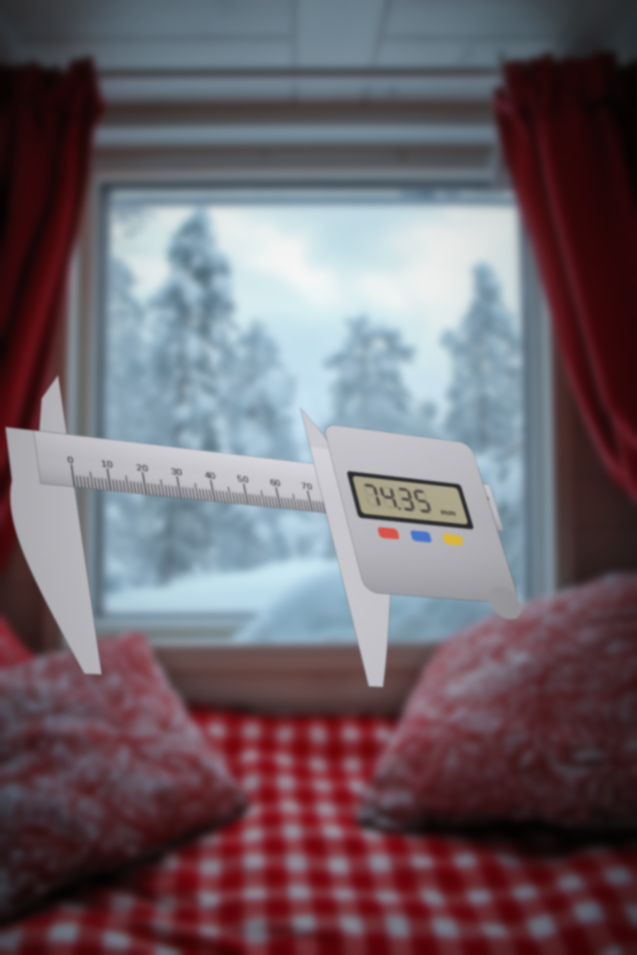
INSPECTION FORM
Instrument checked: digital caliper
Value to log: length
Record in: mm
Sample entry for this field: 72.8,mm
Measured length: 74.35,mm
